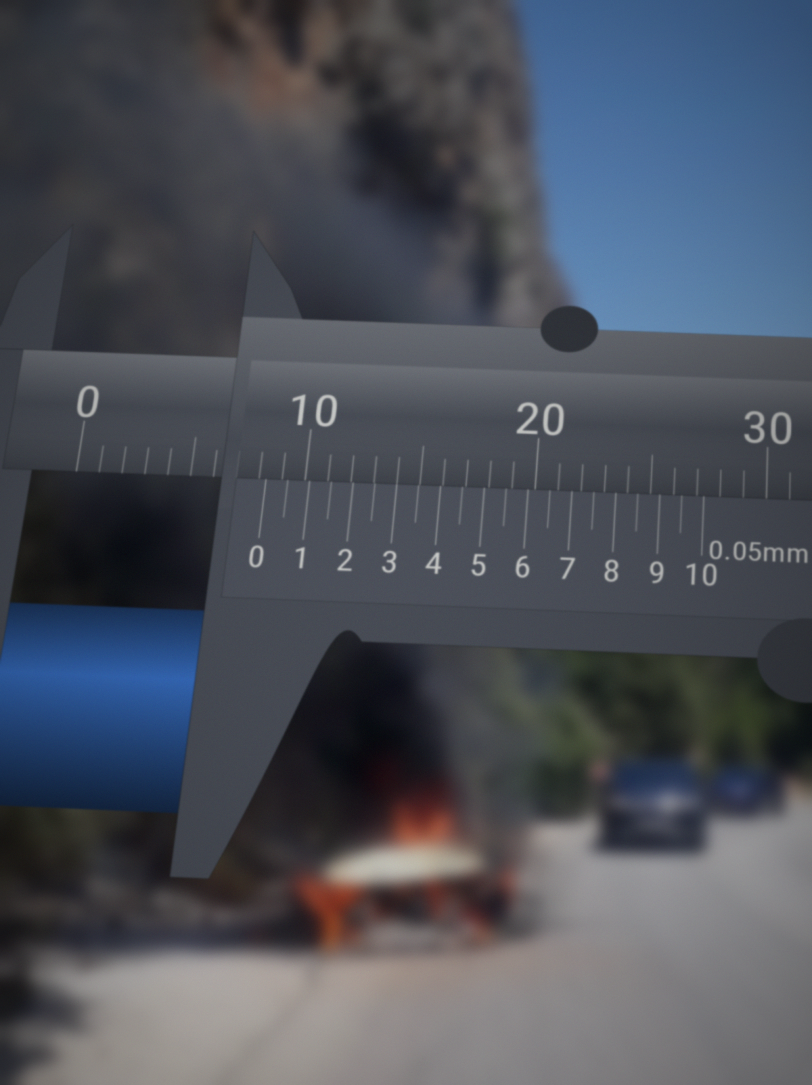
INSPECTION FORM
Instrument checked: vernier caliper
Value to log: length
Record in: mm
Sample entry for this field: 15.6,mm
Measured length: 8.3,mm
